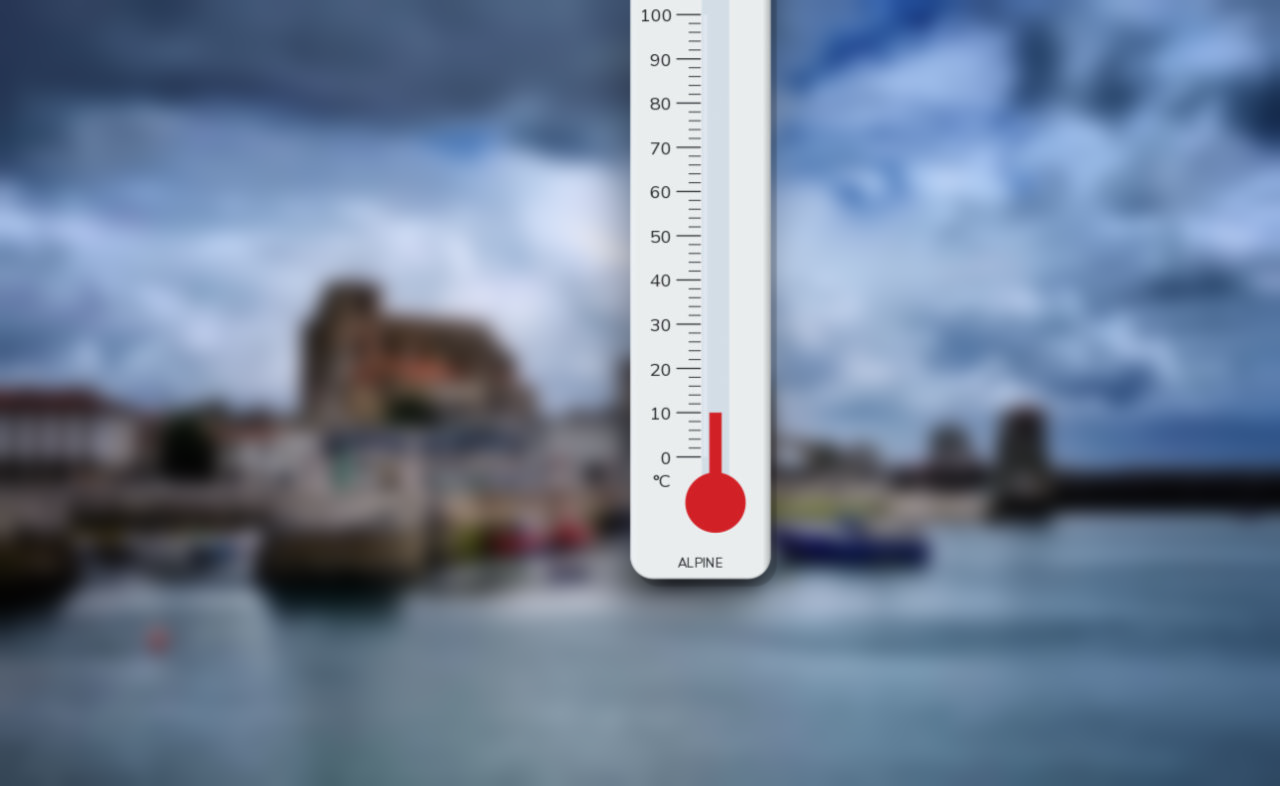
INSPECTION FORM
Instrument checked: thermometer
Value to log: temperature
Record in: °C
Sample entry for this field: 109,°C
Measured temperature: 10,°C
